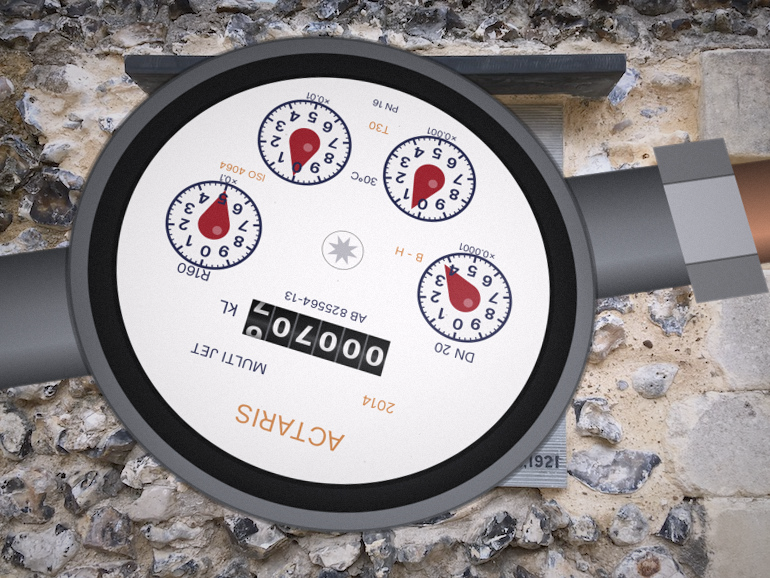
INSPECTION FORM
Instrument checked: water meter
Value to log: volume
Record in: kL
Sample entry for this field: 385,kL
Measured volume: 706.5003,kL
